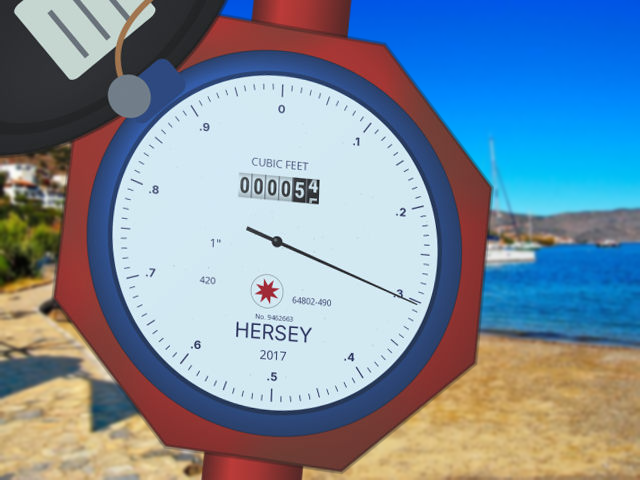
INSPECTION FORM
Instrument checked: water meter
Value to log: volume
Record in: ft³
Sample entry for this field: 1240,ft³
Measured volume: 54.30,ft³
